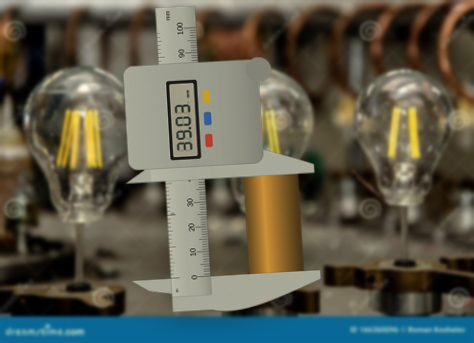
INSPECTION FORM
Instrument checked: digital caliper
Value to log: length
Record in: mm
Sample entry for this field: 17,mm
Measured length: 39.03,mm
